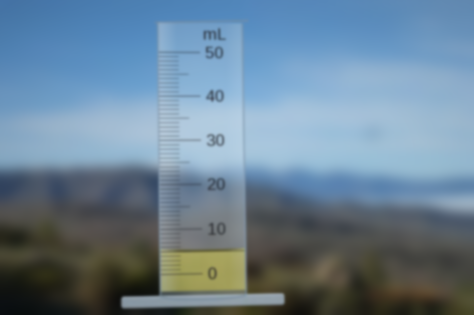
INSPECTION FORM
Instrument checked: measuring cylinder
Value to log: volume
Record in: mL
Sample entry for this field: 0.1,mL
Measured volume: 5,mL
